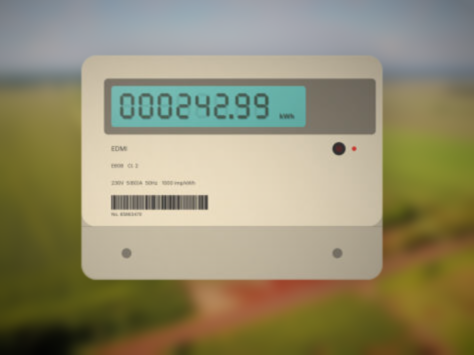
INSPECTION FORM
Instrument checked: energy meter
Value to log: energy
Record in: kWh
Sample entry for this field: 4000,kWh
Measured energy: 242.99,kWh
